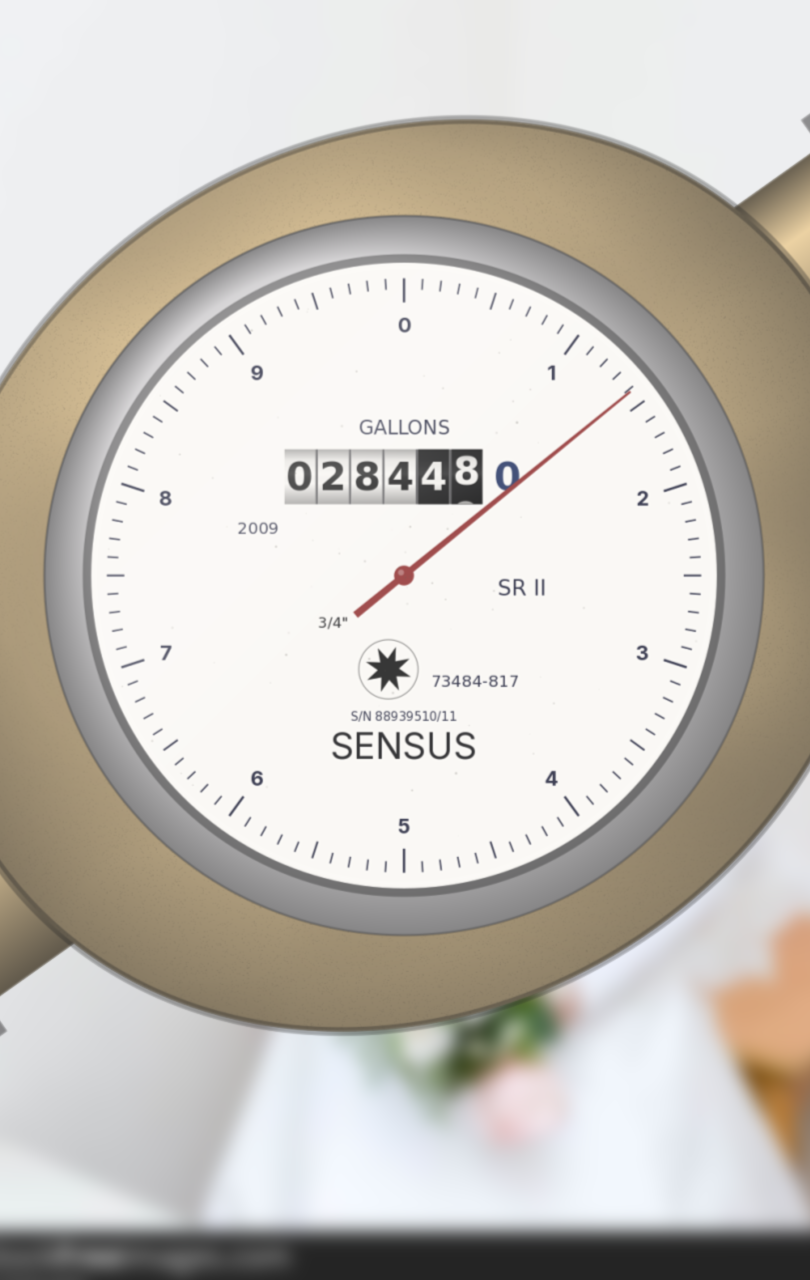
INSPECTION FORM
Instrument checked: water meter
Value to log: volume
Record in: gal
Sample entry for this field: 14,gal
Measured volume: 284481.4,gal
